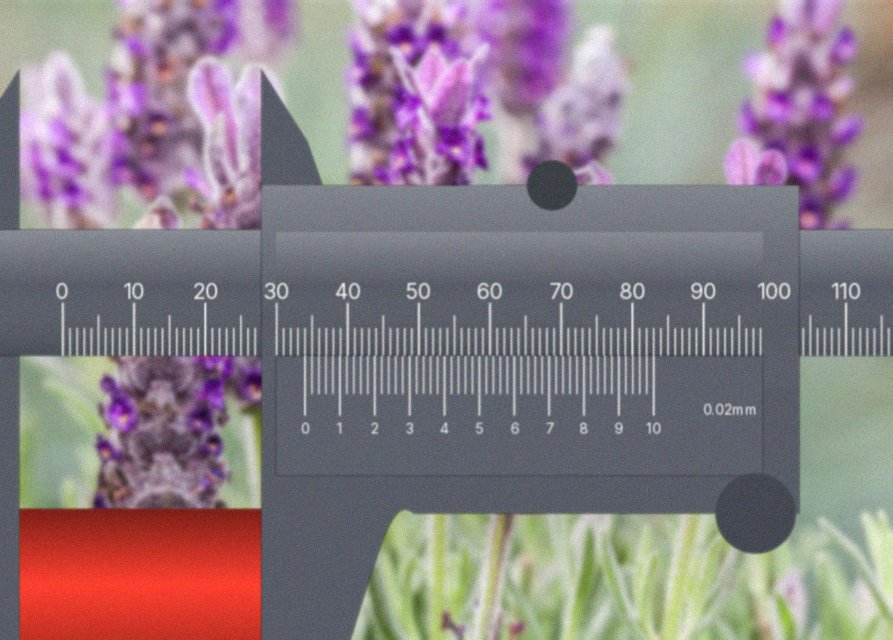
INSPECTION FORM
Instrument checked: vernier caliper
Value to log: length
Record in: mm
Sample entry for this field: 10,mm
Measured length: 34.0,mm
